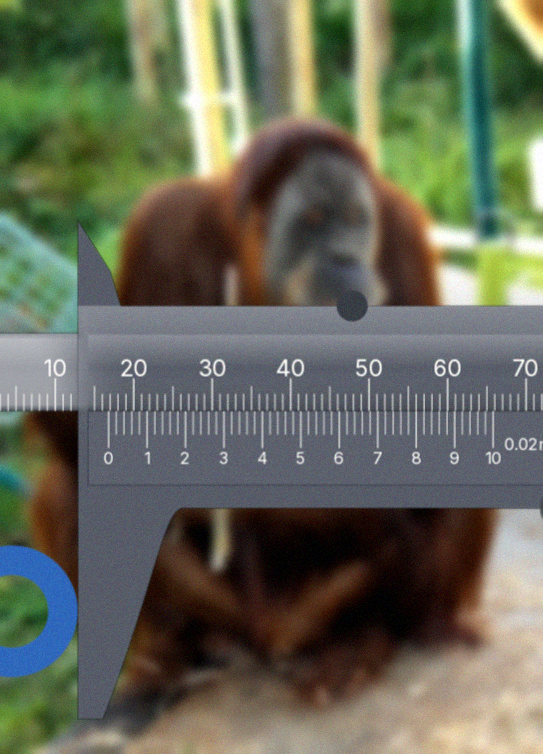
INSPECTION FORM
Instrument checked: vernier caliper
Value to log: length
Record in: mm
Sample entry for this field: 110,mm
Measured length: 16.8,mm
